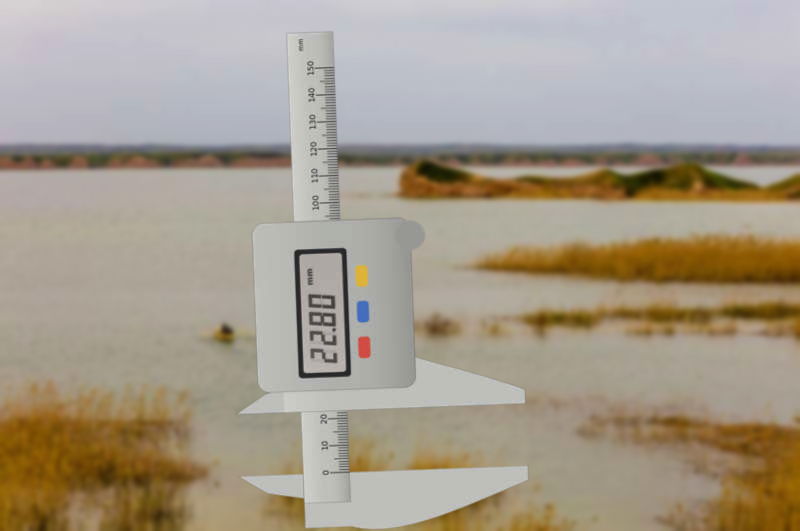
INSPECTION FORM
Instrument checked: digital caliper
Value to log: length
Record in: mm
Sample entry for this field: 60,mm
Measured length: 22.80,mm
